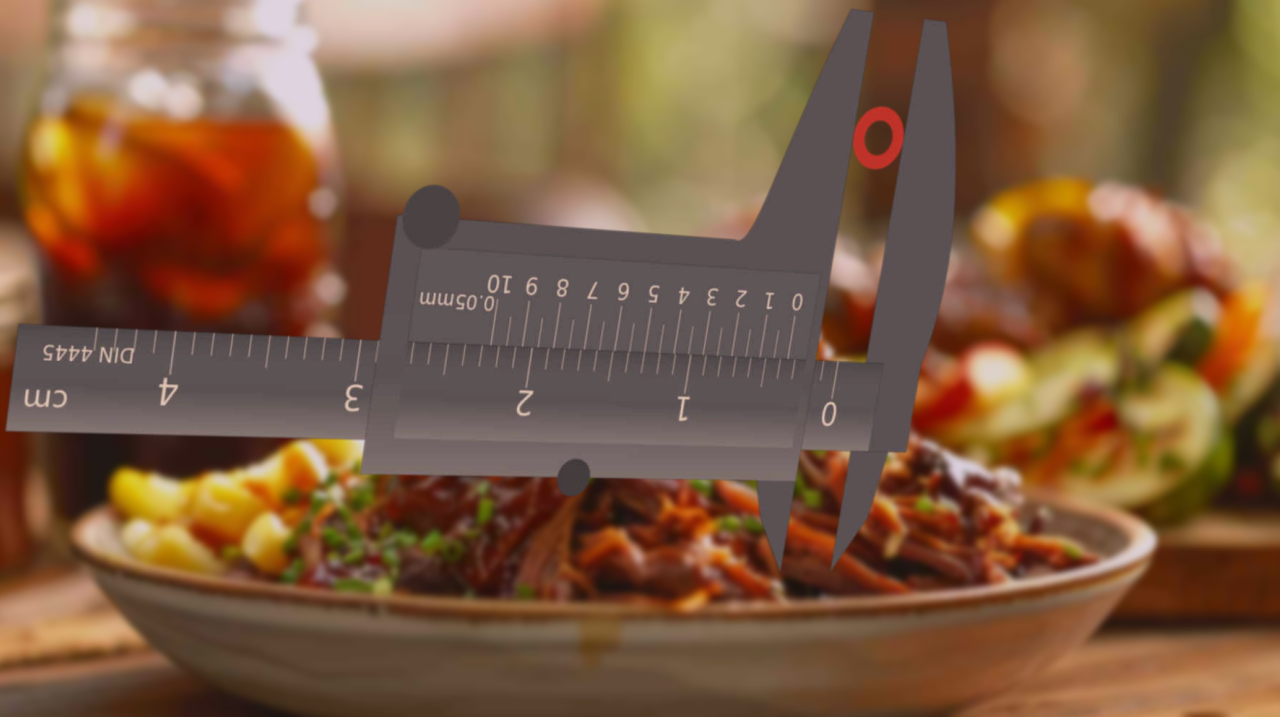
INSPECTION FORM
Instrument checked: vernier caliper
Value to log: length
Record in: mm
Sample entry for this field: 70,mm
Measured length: 3.5,mm
